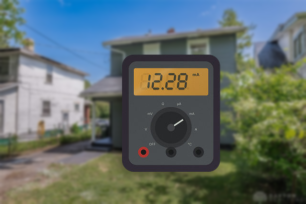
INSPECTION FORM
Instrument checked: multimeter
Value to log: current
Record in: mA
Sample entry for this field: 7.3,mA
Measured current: 12.28,mA
